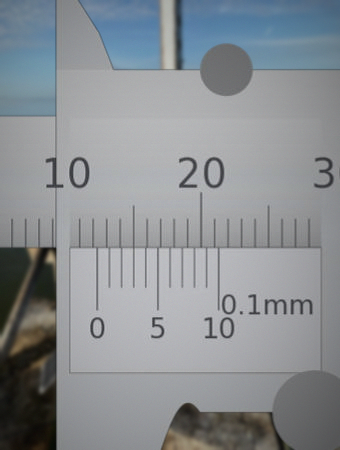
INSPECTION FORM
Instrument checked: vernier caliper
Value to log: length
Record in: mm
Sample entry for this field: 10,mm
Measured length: 12.3,mm
